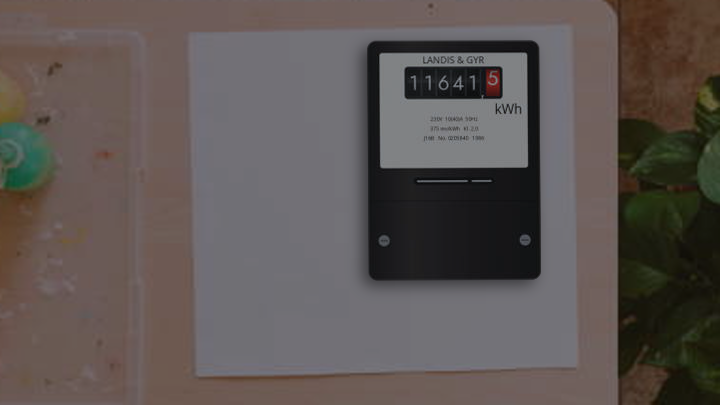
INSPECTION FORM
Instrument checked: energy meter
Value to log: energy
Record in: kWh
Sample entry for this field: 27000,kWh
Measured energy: 11641.5,kWh
